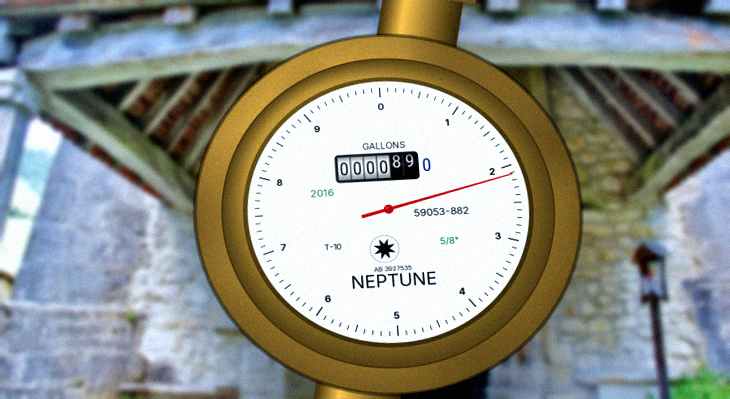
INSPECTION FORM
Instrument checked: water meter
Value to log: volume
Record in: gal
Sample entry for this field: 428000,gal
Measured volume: 892.1,gal
